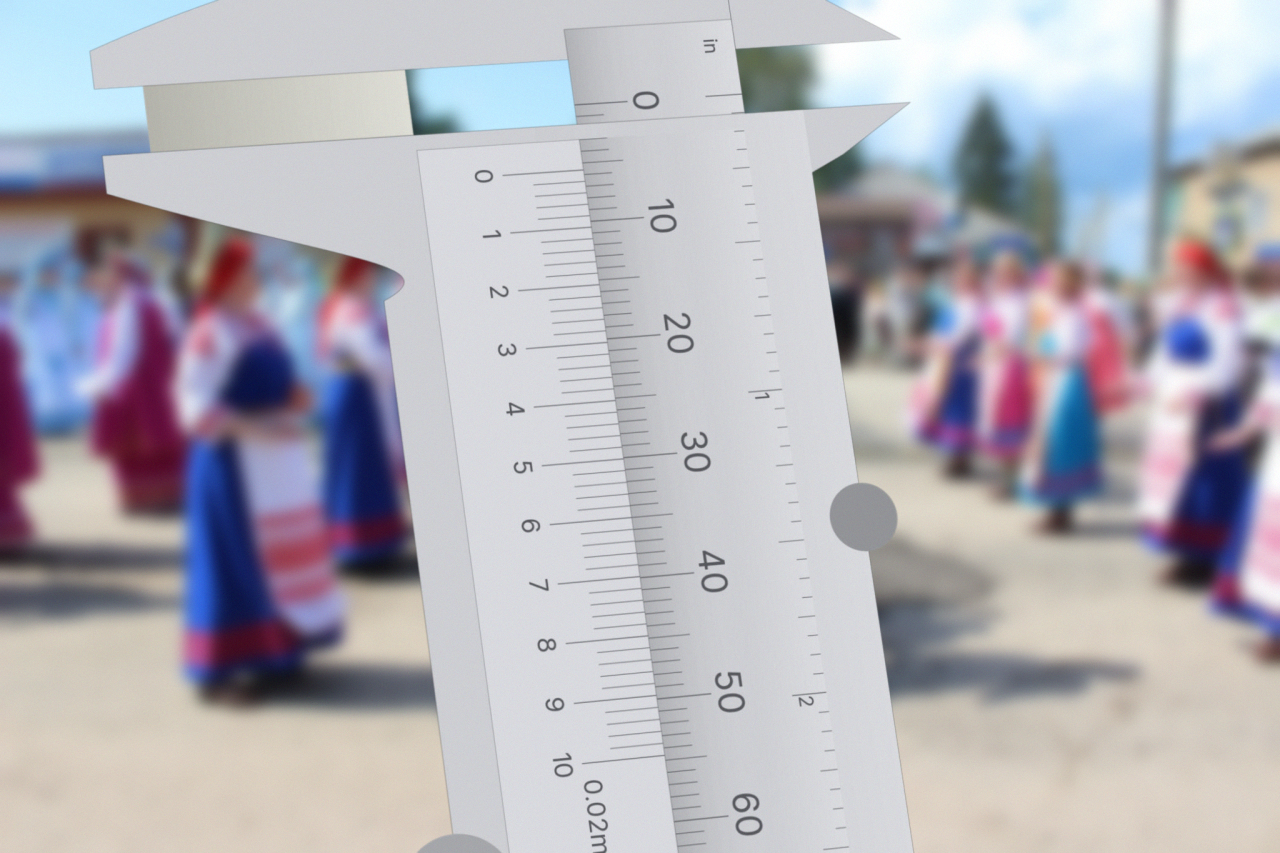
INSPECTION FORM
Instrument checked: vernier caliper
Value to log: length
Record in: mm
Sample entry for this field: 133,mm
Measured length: 5.6,mm
